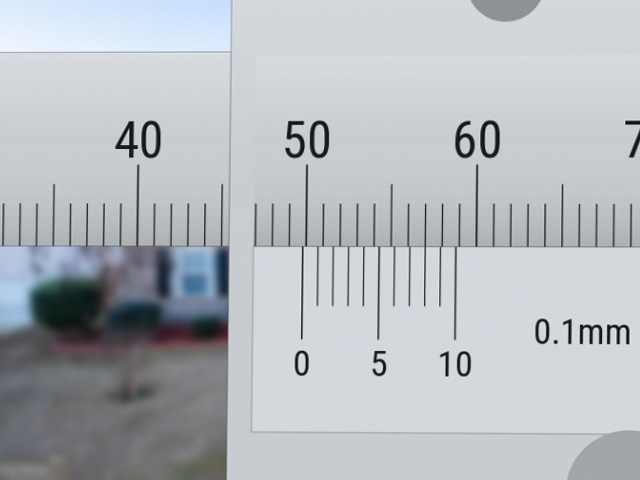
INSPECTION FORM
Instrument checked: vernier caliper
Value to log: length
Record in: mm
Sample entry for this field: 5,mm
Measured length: 49.8,mm
